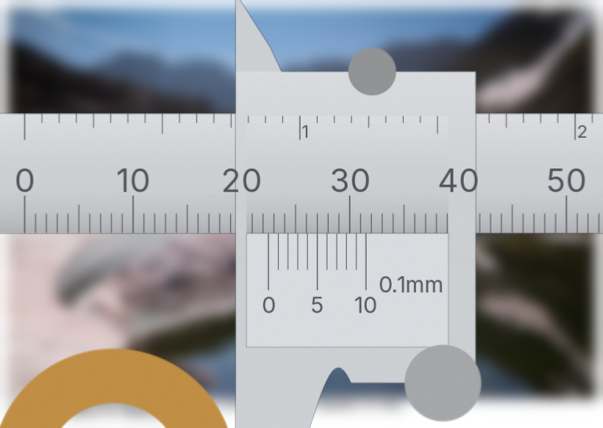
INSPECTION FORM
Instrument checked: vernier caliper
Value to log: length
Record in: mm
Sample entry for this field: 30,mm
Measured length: 22.5,mm
